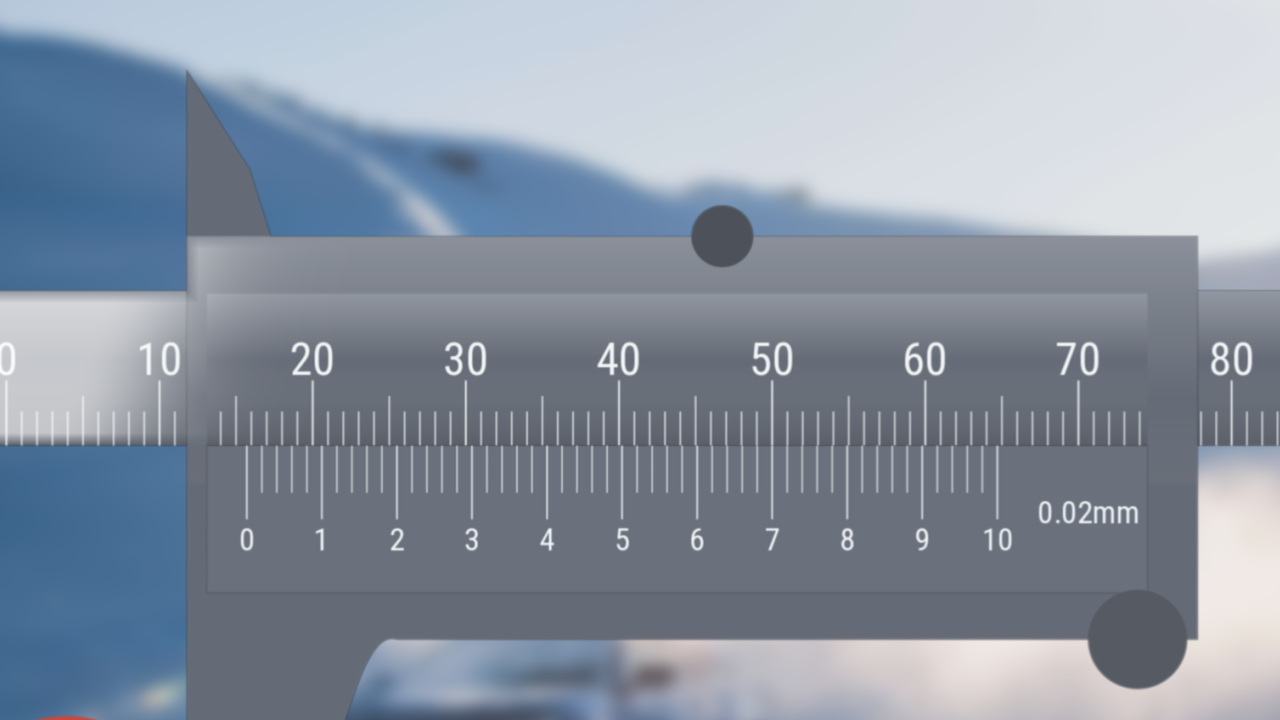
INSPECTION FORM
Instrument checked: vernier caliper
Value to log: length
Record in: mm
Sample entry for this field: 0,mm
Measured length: 15.7,mm
